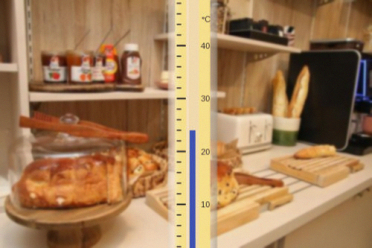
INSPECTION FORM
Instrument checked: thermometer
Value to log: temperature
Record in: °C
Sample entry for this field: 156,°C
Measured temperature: 24,°C
